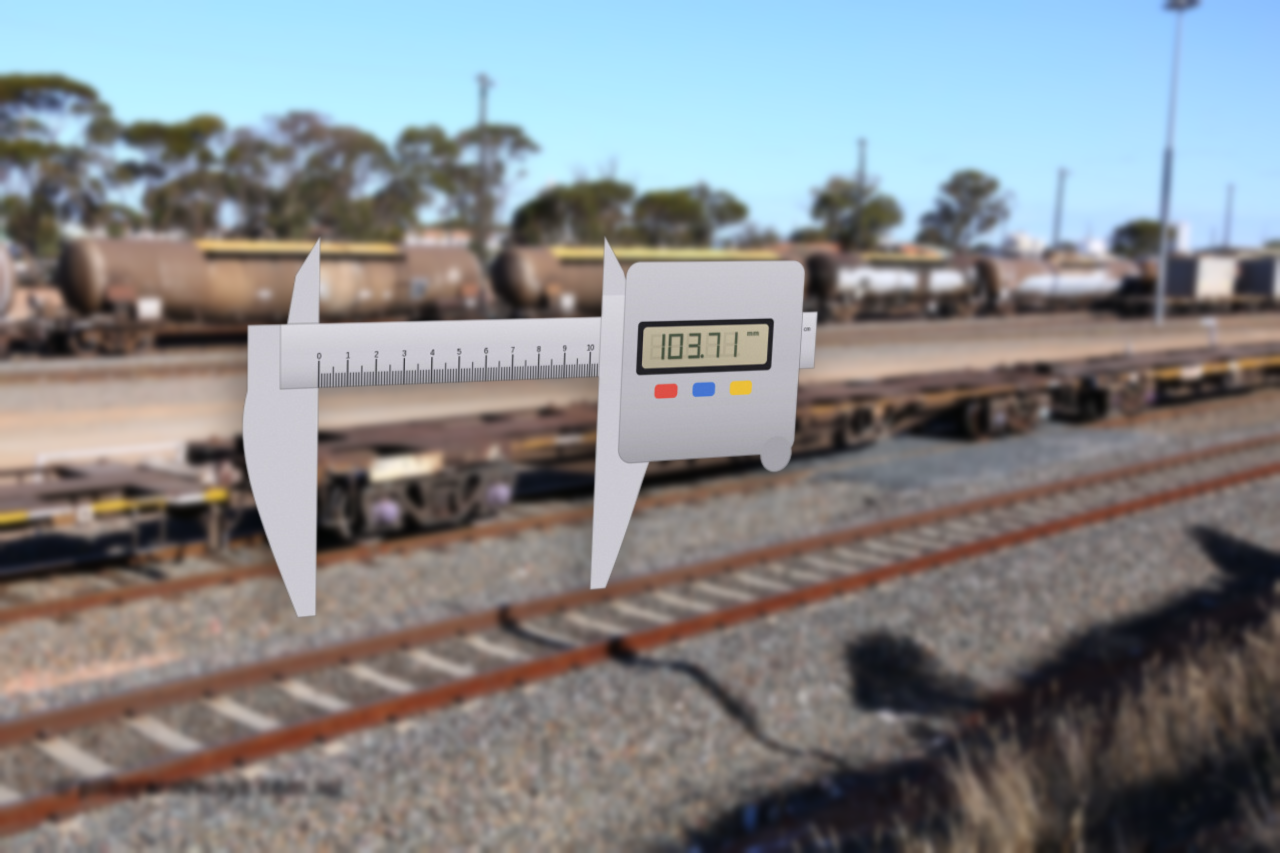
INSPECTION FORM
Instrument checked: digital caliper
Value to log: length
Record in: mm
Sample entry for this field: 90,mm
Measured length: 103.71,mm
